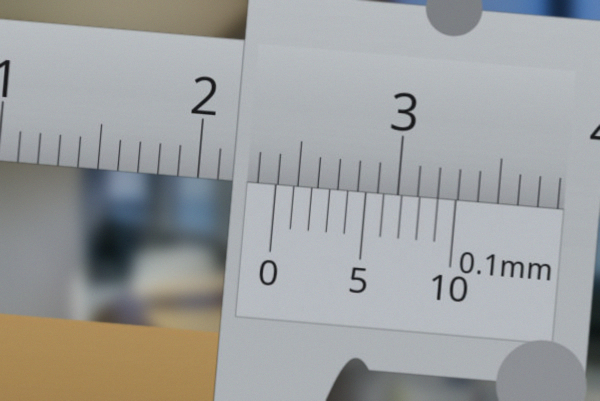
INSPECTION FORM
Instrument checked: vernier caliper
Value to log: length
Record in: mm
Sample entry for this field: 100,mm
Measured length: 23.9,mm
